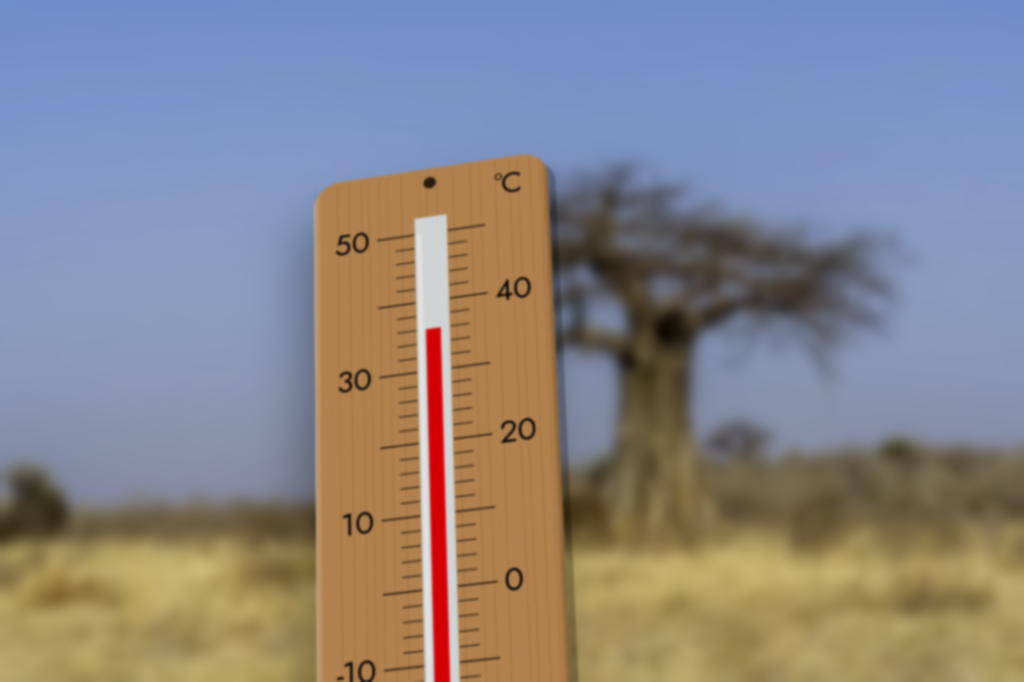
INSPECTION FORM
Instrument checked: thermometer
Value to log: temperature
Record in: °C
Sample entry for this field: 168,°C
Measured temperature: 36,°C
